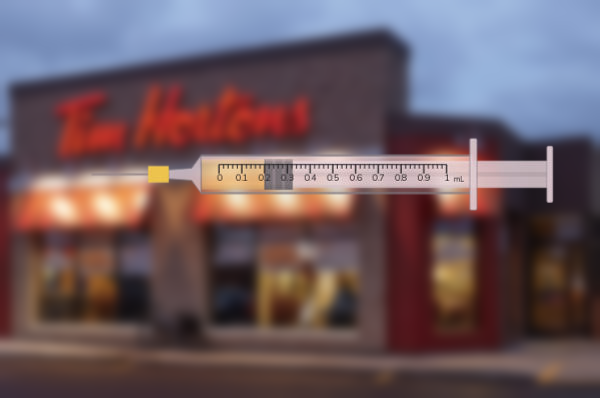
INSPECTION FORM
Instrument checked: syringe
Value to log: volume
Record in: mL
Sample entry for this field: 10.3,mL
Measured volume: 0.2,mL
